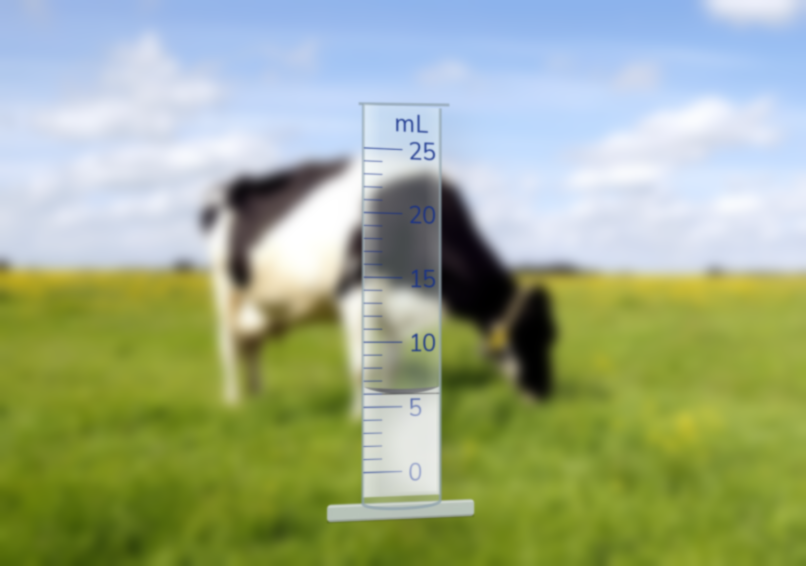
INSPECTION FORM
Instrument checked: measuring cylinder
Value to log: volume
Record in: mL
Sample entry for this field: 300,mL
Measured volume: 6,mL
